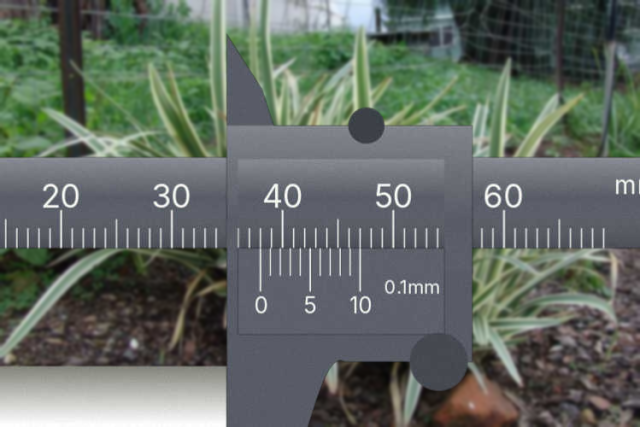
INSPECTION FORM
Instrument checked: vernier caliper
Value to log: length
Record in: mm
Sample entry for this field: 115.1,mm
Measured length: 38.0,mm
